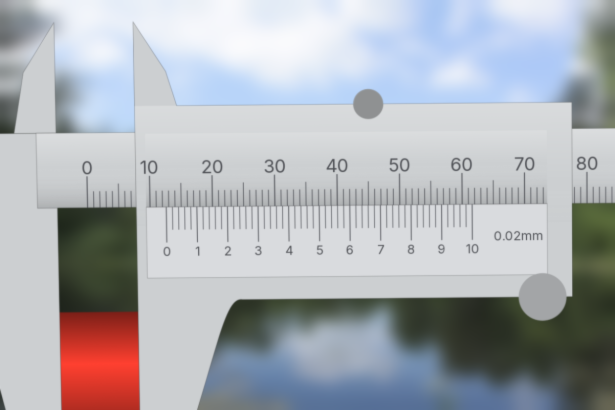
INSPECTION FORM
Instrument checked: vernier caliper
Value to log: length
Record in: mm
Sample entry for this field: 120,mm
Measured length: 12.6,mm
